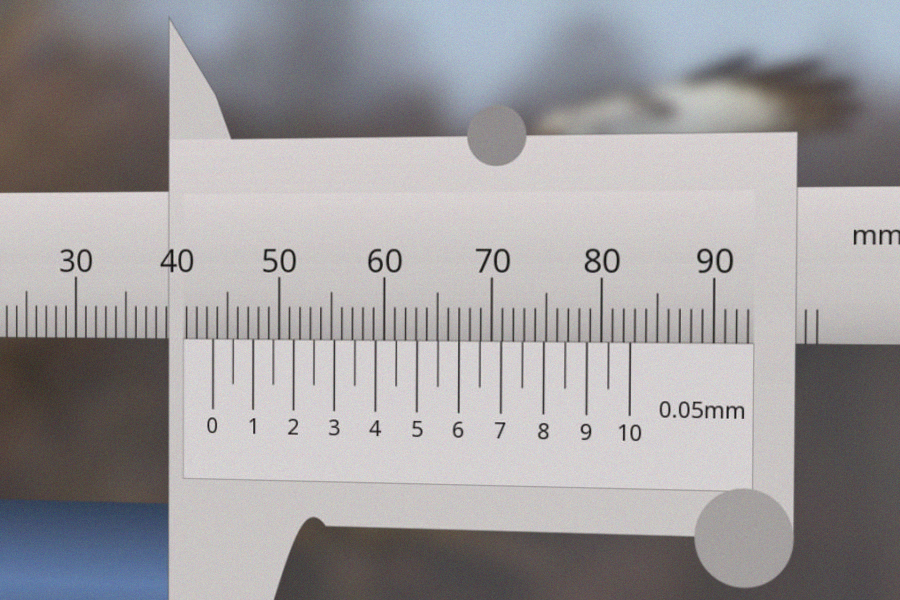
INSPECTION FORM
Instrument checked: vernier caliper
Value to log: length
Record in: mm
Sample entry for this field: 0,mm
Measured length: 43.6,mm
